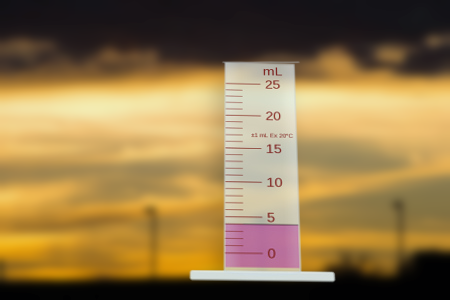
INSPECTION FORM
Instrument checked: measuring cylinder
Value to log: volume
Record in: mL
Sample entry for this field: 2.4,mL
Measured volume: 4,mL
